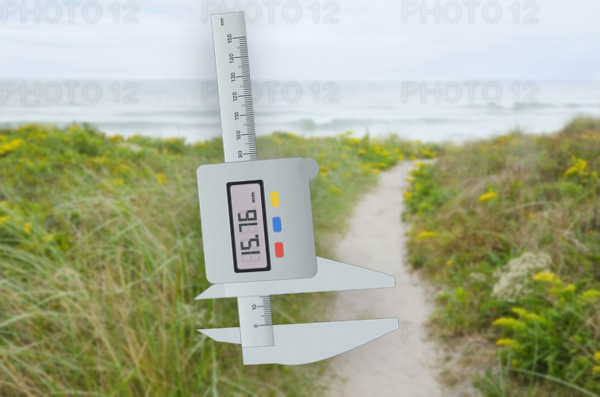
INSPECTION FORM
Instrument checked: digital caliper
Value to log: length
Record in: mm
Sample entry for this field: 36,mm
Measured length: 15.76,mm
